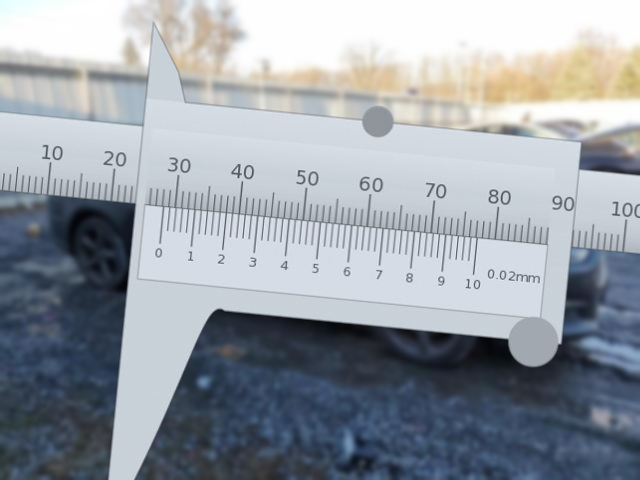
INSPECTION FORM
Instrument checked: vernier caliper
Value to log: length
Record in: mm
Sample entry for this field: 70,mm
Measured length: 28.2,mm
